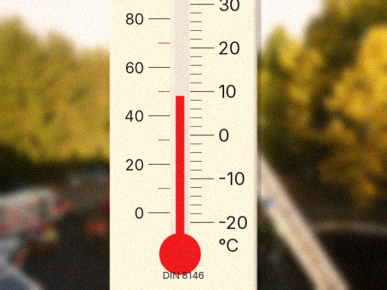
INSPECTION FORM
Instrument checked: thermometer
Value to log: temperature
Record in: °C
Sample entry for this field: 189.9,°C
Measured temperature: 9,°C
